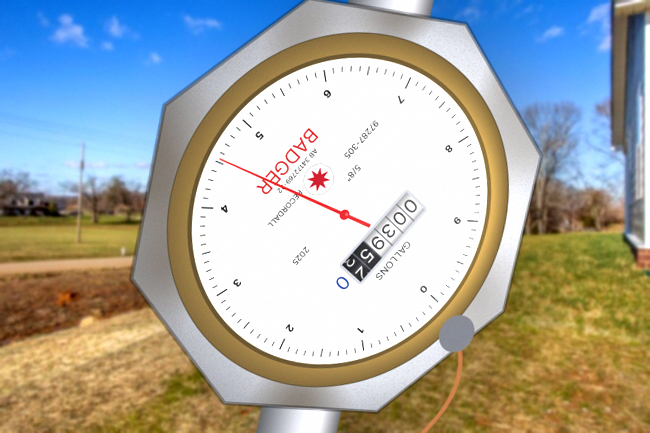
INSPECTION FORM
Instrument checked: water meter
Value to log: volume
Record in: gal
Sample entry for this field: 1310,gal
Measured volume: 39524.5,gal
